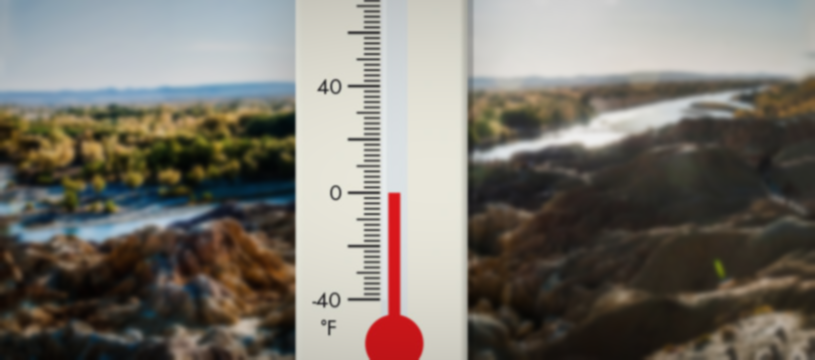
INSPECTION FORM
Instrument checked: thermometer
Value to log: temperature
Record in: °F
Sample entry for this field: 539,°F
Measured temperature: 0,°F
